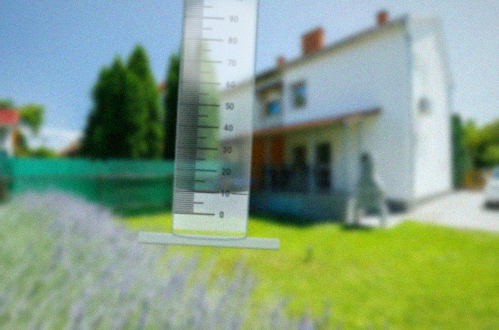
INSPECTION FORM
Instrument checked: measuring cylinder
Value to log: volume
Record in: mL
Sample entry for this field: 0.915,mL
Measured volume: 10,mL
